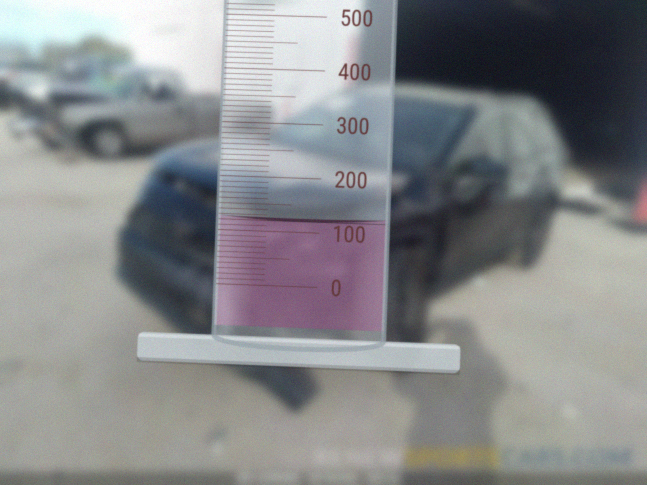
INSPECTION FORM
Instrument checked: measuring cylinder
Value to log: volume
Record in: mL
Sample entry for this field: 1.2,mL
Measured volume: 120,mL
